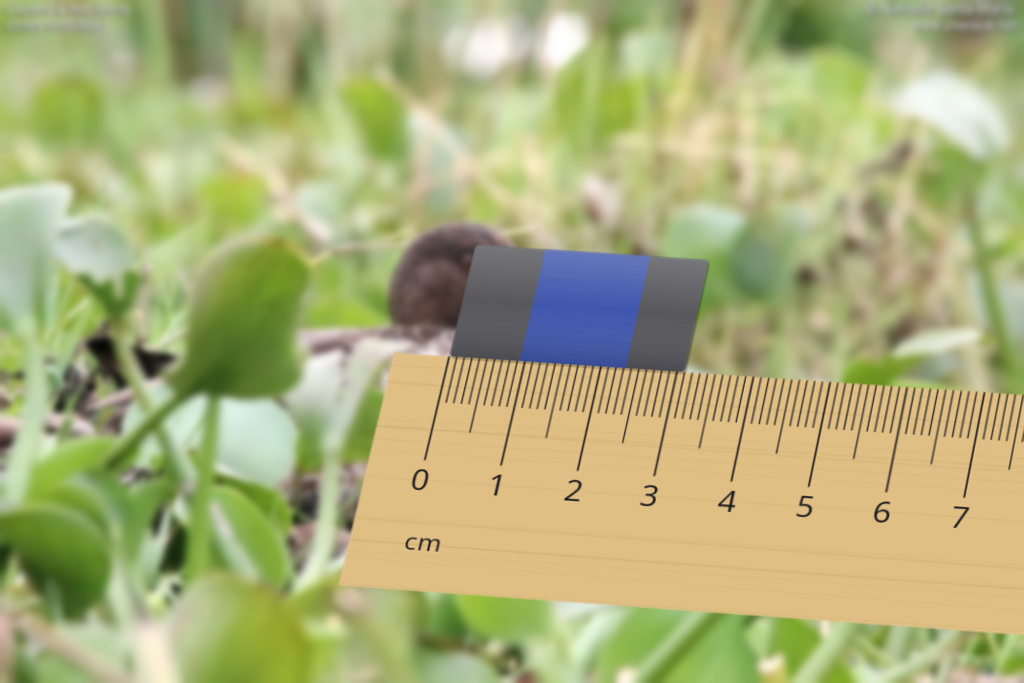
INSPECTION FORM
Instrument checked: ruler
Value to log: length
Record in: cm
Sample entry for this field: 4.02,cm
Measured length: 3.1,cm
